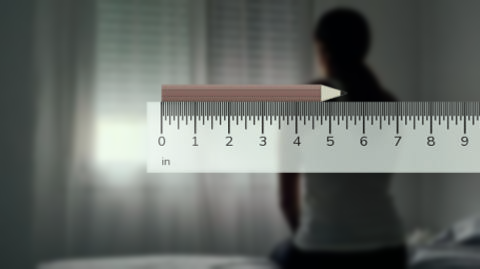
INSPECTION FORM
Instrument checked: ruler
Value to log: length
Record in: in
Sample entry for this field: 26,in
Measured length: 5.5,in
